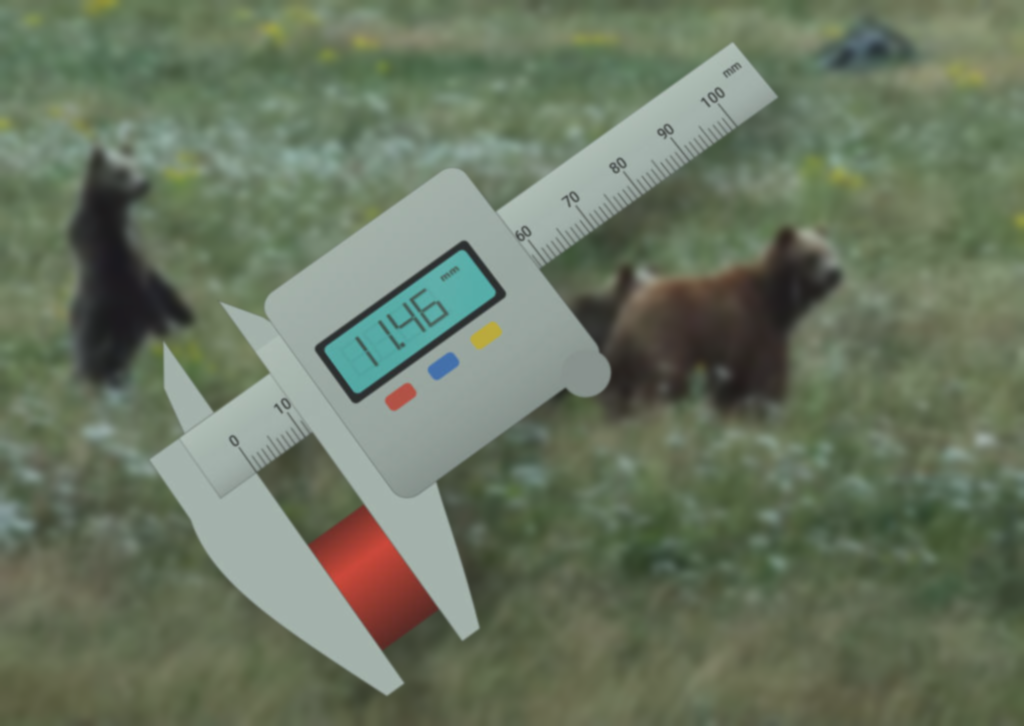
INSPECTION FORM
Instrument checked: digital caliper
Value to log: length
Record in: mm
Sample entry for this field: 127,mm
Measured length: 11.46,mm
